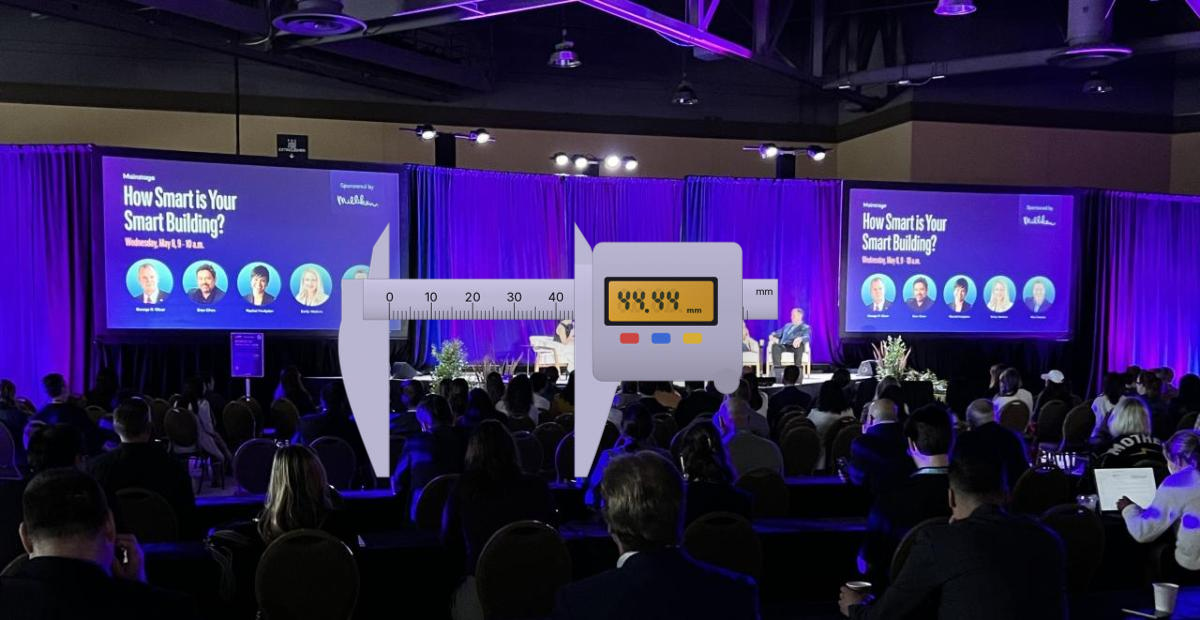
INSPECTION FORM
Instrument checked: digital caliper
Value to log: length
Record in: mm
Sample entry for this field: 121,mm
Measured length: 44.44,mm
